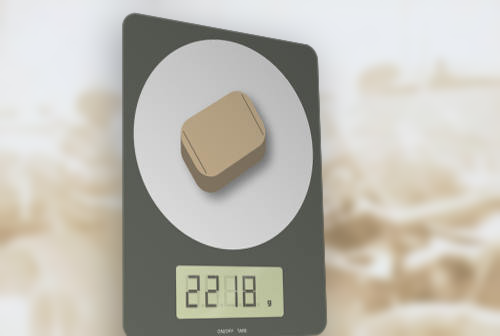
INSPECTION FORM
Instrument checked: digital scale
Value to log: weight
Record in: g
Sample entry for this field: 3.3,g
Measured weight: 2218,g
